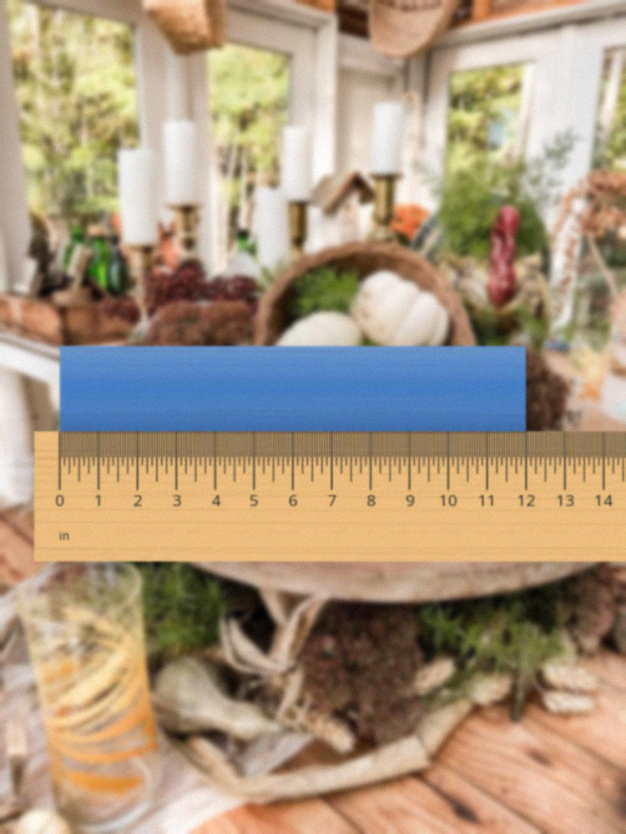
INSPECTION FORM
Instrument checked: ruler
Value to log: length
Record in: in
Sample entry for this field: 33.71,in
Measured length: 12,in
